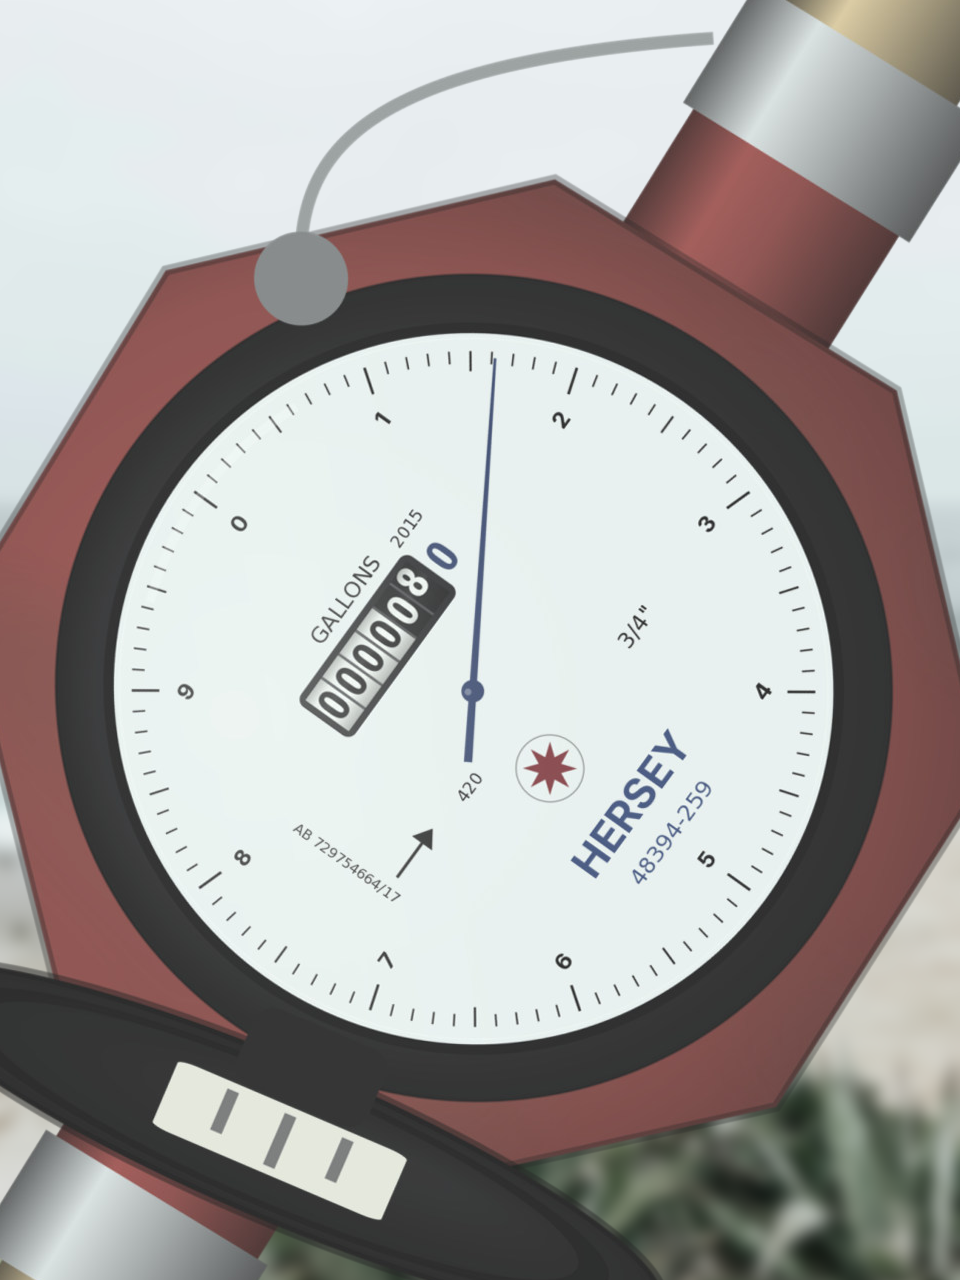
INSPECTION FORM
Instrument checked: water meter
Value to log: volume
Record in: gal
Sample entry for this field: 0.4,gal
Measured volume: 81.6,gal
